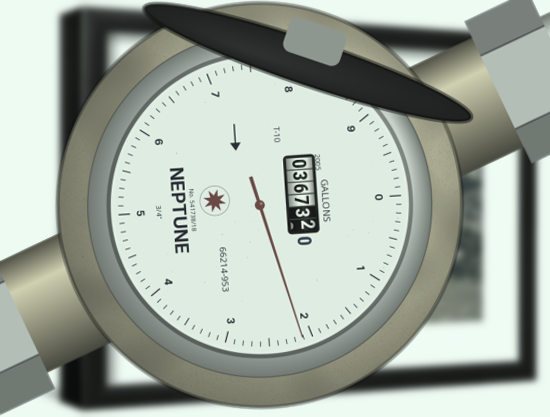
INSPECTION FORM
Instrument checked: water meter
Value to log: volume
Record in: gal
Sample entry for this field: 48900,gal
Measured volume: 367322.1,gal
